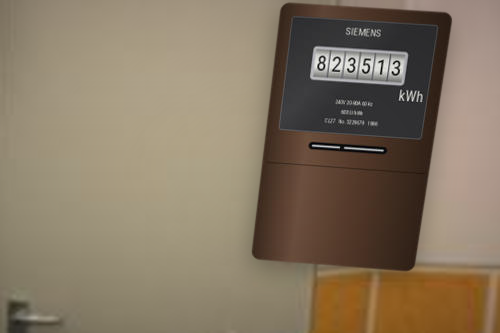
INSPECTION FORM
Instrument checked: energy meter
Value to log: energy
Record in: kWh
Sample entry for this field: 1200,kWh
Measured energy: 823513,kWh
